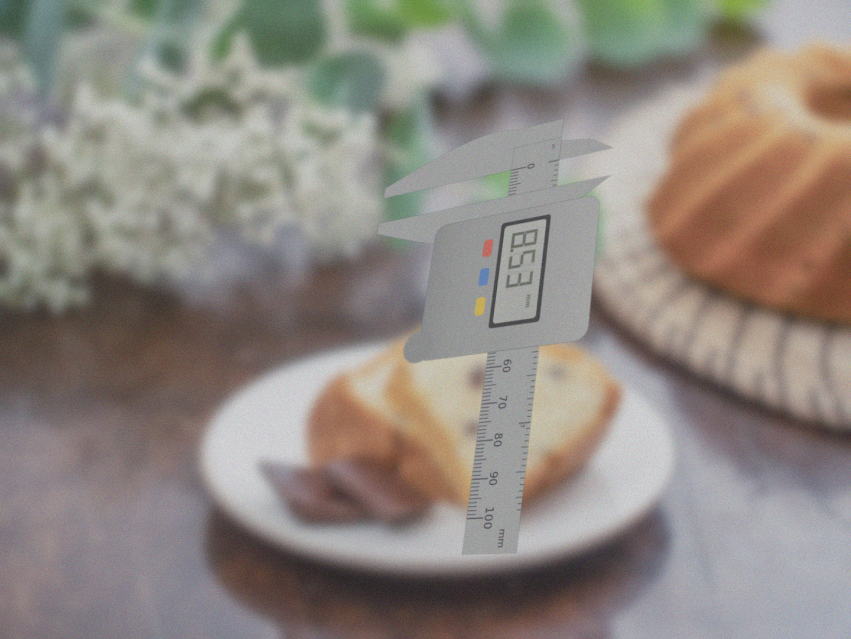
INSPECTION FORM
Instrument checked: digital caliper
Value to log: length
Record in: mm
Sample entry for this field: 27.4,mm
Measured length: 8.53,mm
